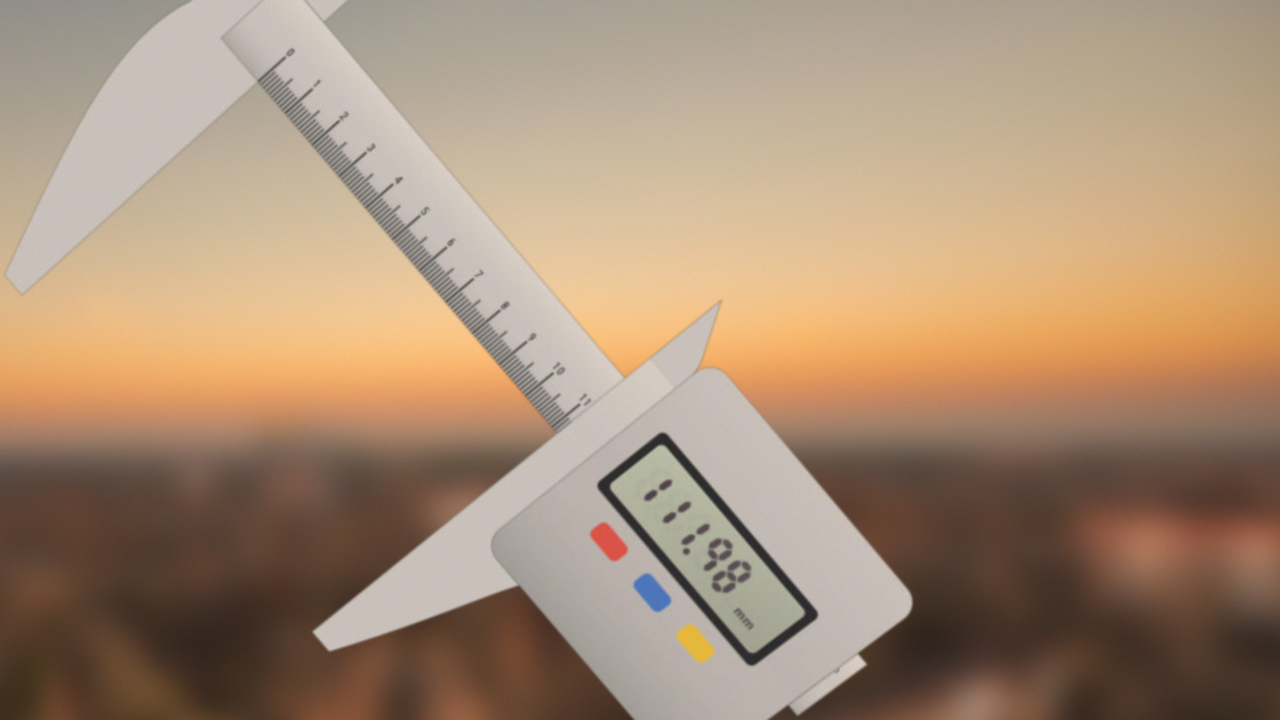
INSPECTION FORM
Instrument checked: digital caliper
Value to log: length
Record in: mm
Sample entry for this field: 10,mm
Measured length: 111.98,mm
